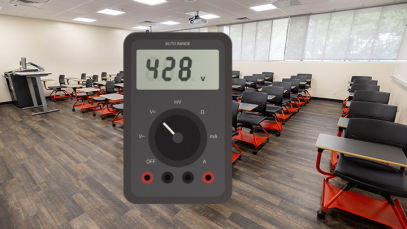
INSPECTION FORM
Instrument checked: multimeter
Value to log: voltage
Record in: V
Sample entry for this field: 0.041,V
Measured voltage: 428,V
